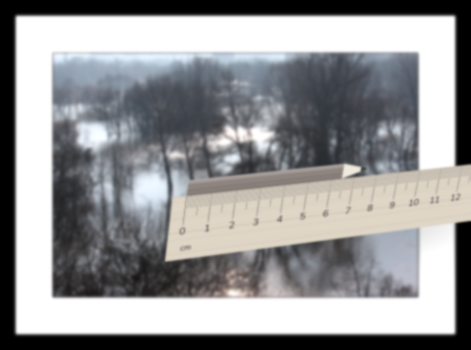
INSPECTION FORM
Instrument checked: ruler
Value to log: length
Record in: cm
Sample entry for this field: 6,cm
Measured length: 7.5,cm
